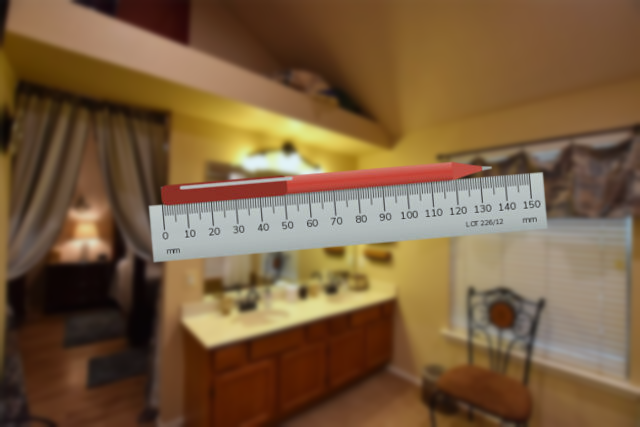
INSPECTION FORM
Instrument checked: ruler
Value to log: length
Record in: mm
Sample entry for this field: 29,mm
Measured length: 135,mm
